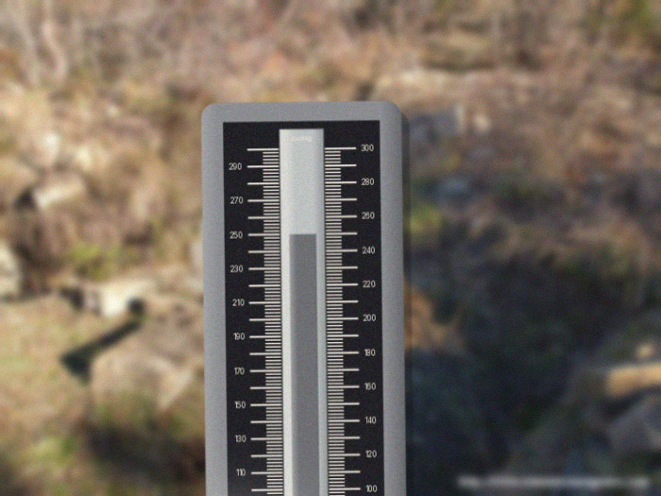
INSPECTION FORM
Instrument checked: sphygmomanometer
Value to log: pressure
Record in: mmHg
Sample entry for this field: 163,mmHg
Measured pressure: 250,mmHg
